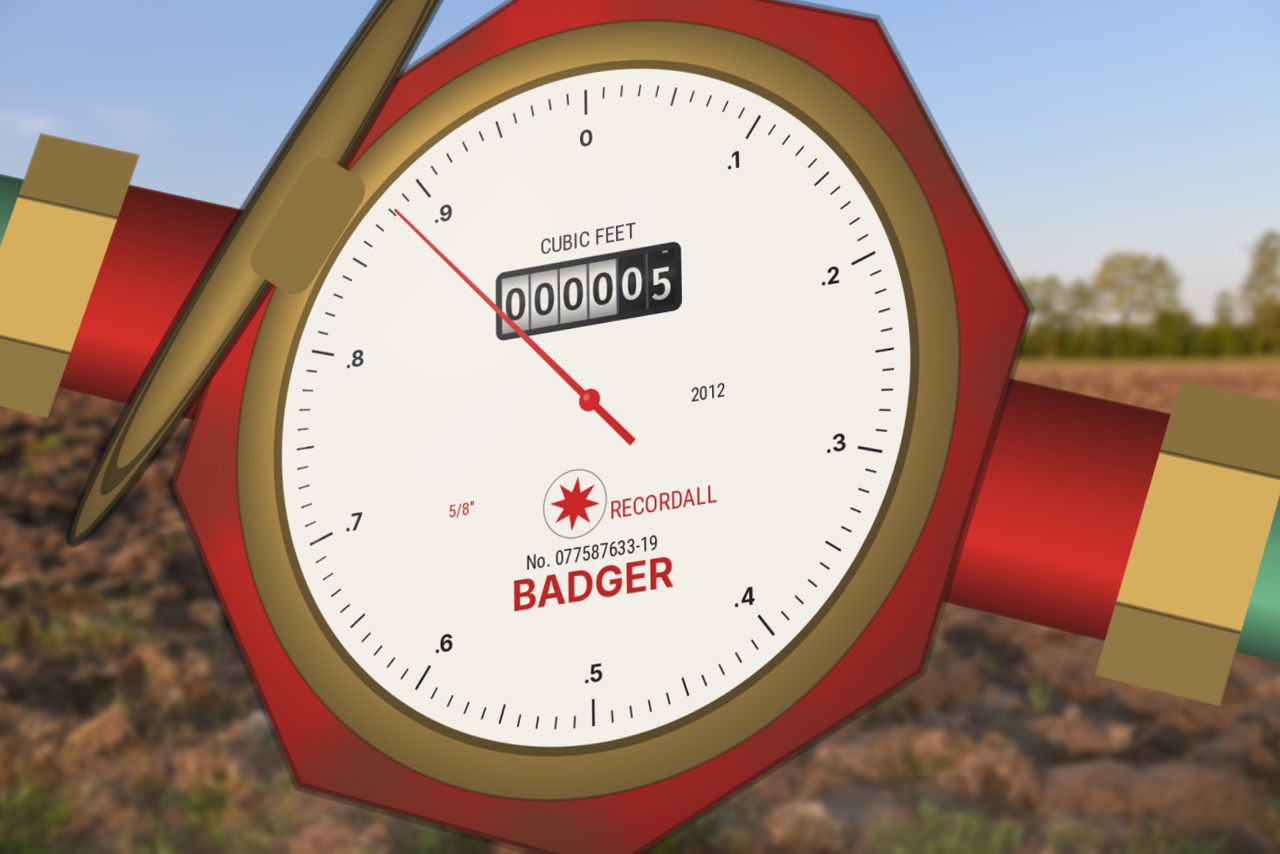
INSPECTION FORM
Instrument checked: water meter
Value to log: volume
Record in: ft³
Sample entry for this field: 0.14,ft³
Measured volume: 4.88,ft³
